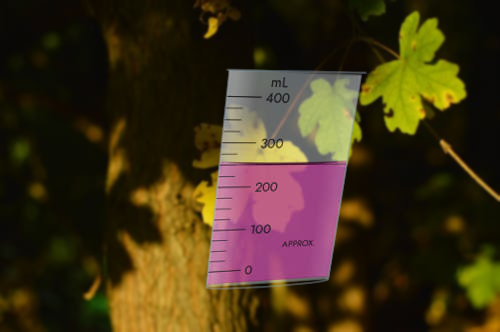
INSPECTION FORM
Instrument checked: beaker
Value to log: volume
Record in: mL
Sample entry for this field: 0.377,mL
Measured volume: 250,mL
